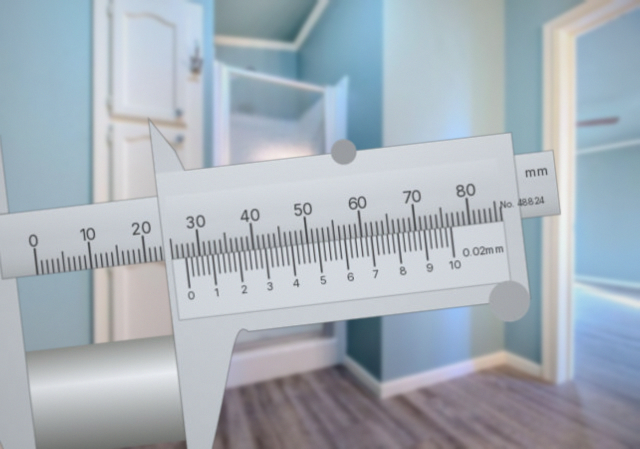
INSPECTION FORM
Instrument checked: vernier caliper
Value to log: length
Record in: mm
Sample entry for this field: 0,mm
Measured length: 27.5,mm
